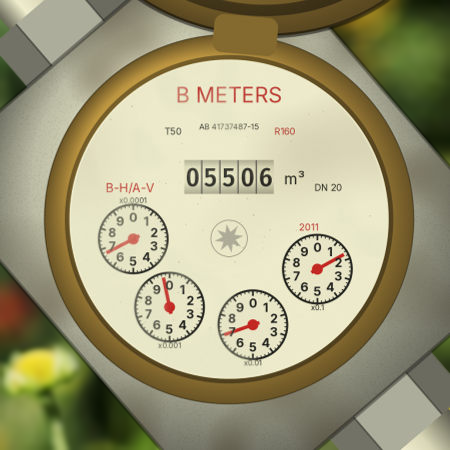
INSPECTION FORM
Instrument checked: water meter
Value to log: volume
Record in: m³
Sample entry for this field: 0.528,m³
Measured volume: 5506.1696,m³
